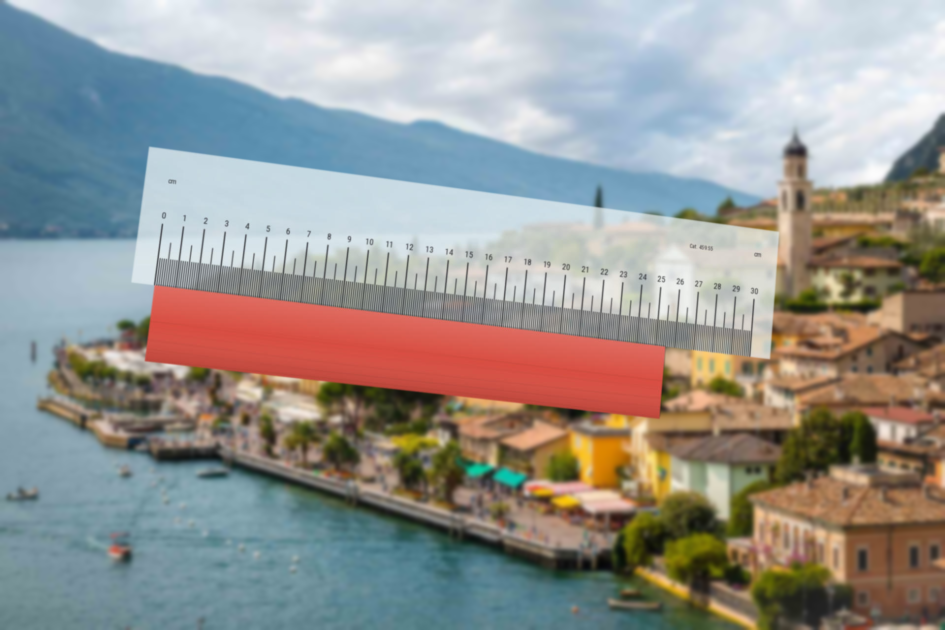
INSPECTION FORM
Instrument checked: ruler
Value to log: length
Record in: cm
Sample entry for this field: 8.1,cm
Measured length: 25.5,cm
